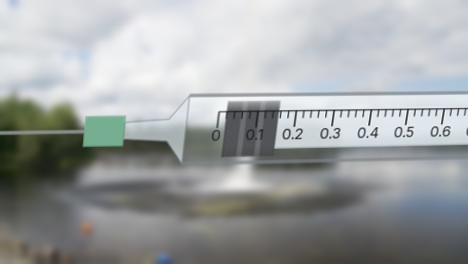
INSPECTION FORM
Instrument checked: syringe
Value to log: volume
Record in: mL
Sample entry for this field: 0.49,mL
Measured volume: 0.02,mL
